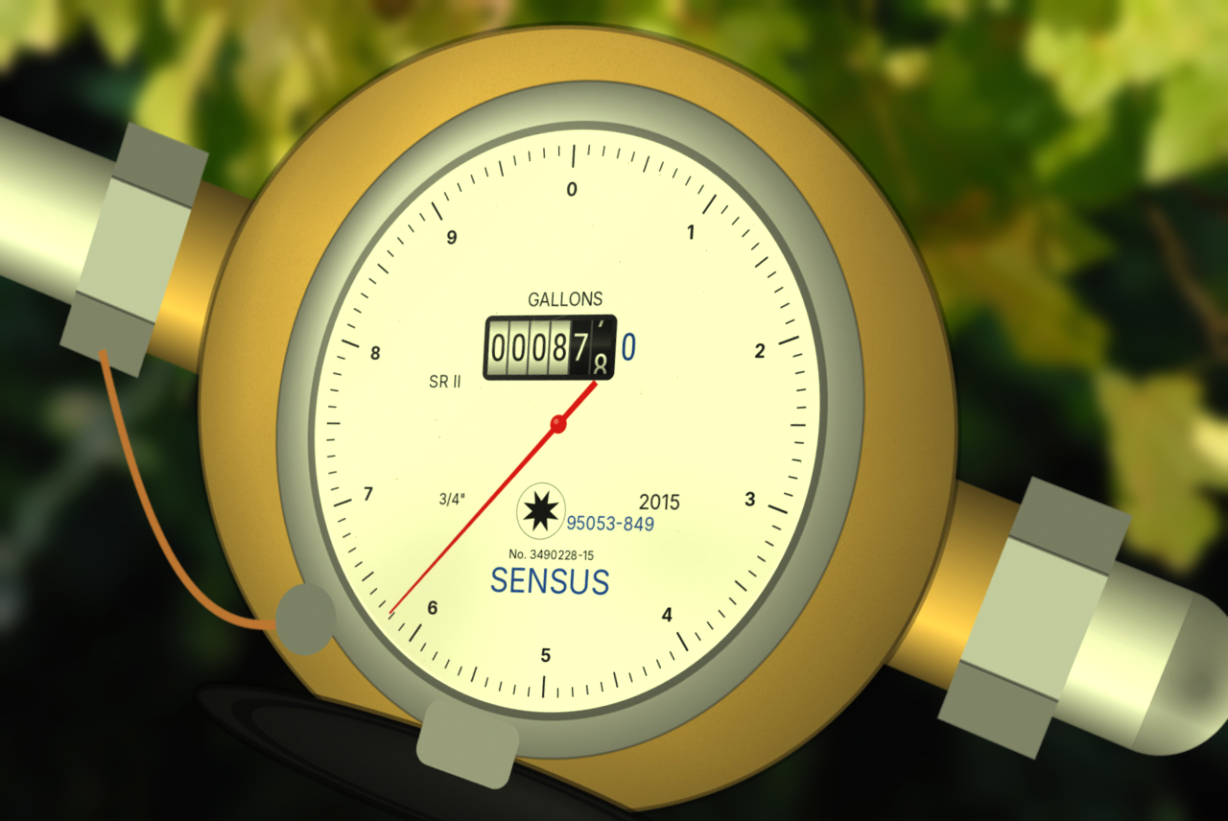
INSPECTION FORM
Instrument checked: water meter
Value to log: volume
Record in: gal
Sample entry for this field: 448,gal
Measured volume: 8776.2,gal
